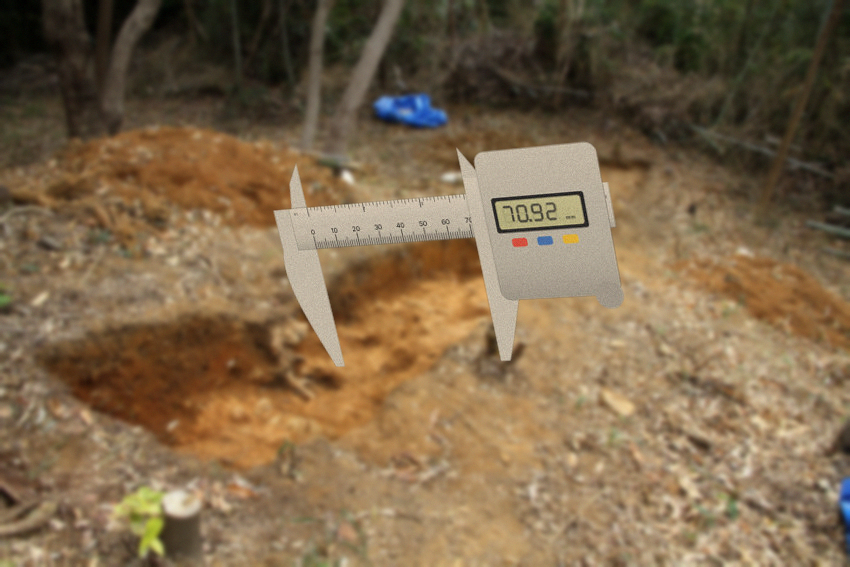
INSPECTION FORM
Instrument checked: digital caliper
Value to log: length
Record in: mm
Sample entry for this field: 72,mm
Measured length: 70.92,mm
